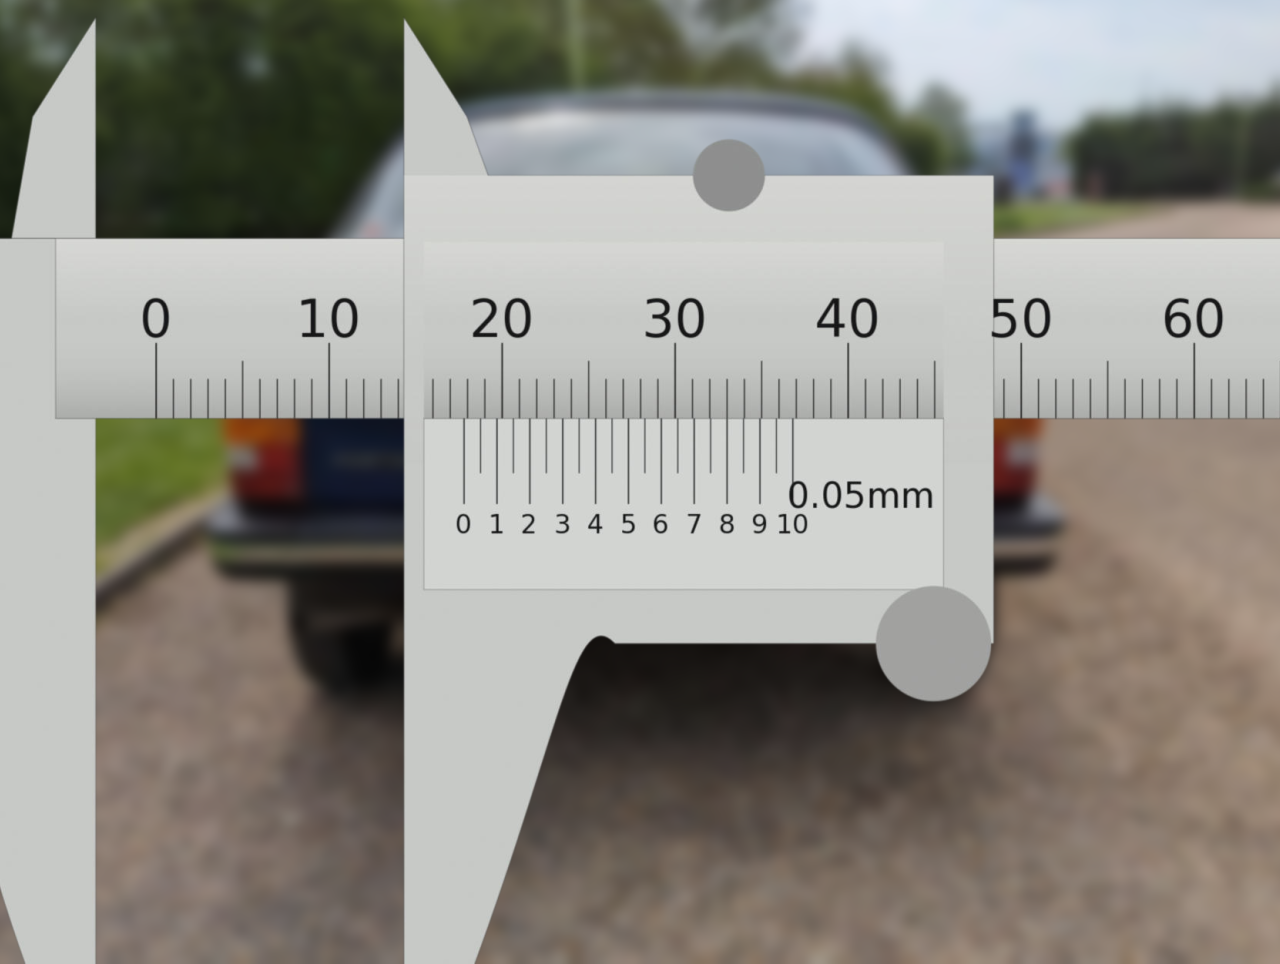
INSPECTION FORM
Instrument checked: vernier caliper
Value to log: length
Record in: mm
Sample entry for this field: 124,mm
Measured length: 17.8,mm
